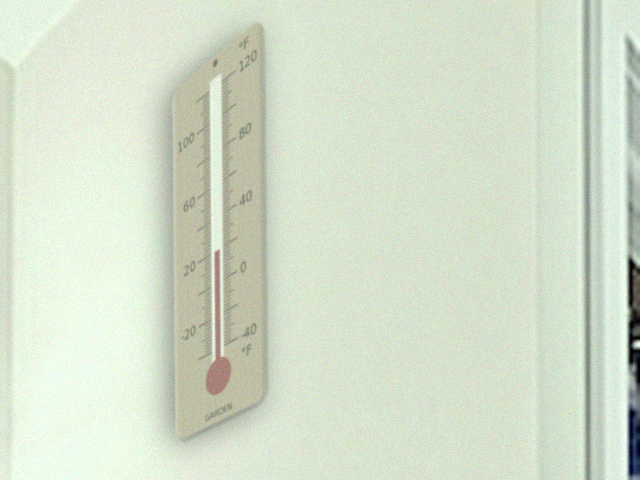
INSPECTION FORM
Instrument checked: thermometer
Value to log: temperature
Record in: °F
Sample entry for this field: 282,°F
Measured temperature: 20,°F
